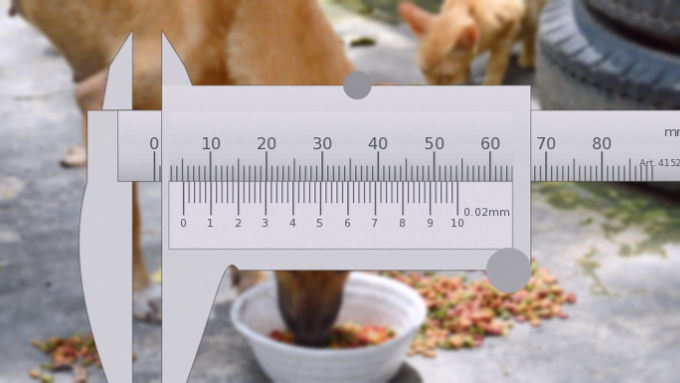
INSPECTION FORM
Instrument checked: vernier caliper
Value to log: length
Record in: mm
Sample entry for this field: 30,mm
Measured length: 5.2,mm
